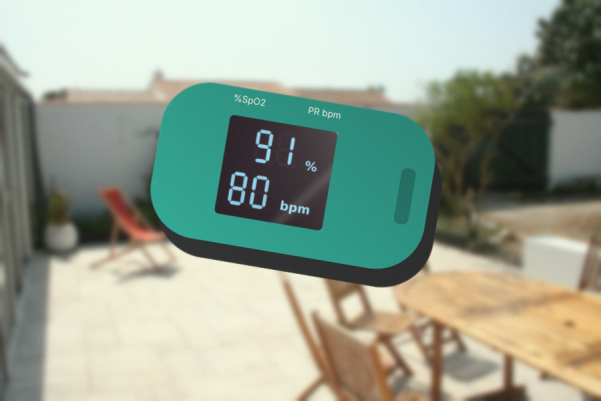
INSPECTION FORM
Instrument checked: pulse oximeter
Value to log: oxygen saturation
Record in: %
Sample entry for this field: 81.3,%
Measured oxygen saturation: 91,%
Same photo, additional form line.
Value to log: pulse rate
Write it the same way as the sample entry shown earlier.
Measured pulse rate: 80,bpm
